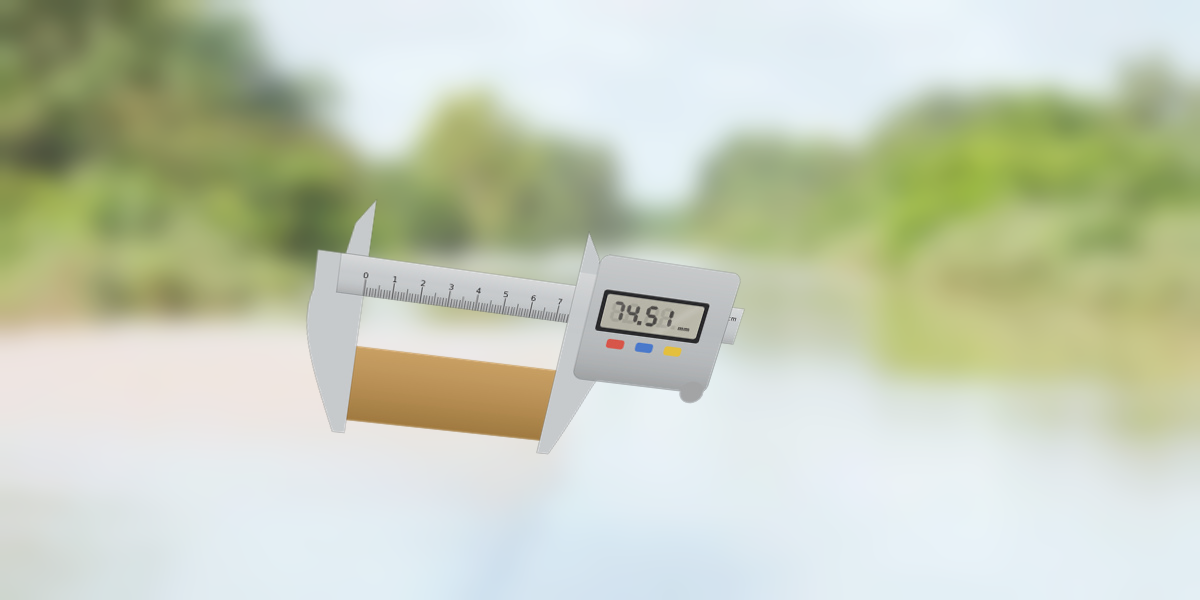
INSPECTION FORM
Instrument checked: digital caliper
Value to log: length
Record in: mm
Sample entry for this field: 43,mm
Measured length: 74.51,mm
